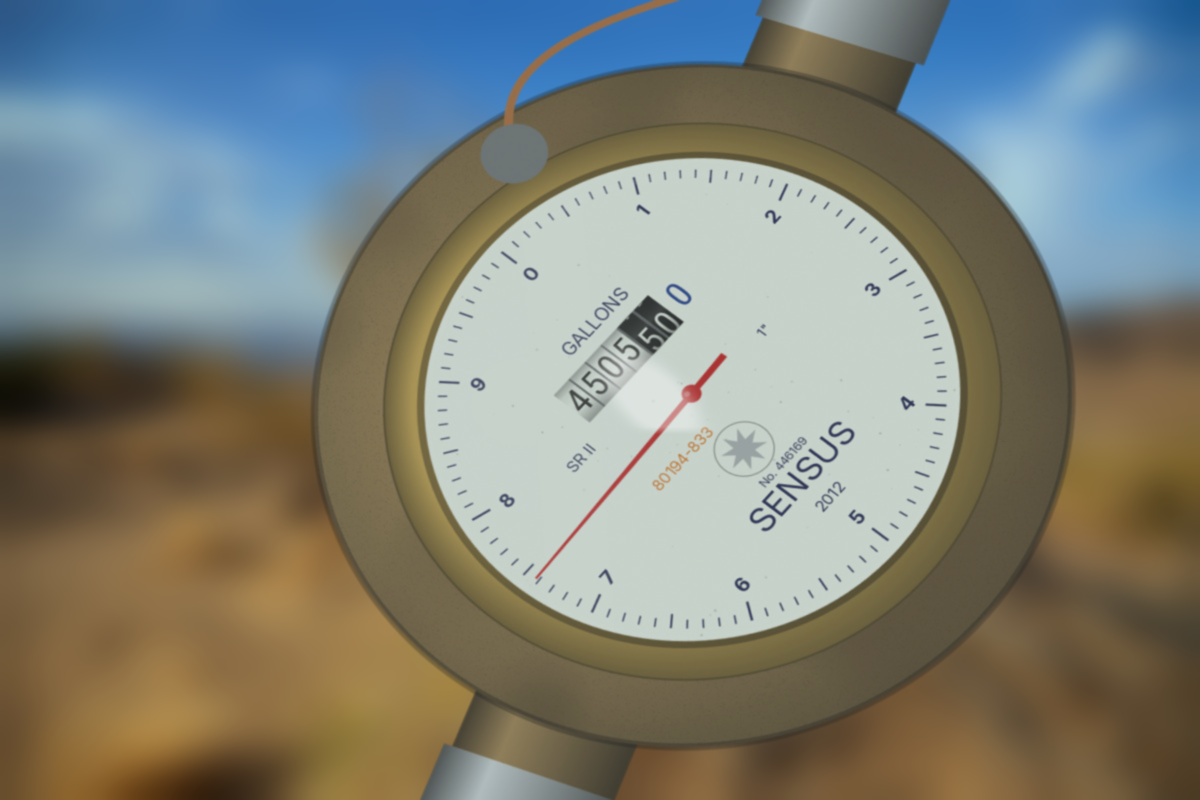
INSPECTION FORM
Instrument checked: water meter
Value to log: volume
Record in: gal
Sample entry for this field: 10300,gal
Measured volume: 4505497.4,gal
